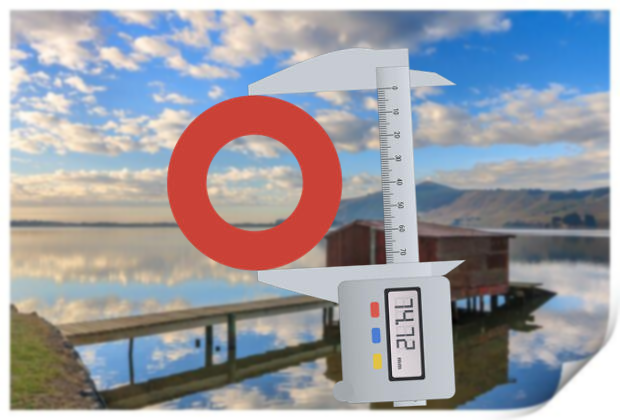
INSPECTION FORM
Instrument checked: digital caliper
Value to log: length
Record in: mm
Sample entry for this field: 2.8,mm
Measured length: 74.72,mm
